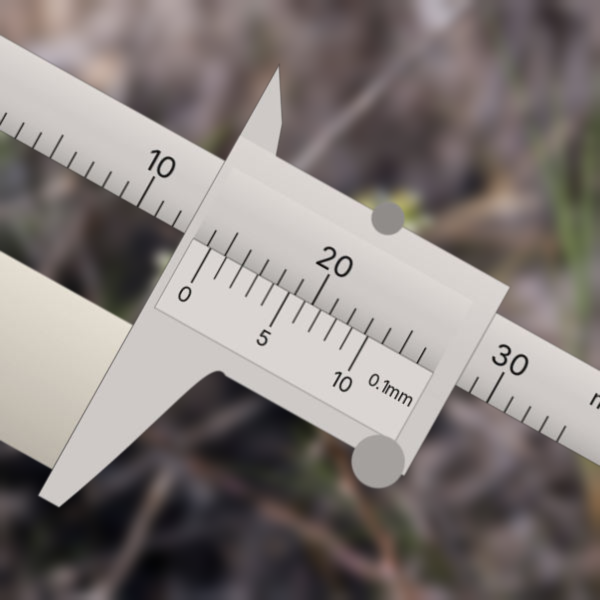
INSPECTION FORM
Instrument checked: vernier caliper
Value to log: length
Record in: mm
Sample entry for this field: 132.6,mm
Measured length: 14.2,mm
